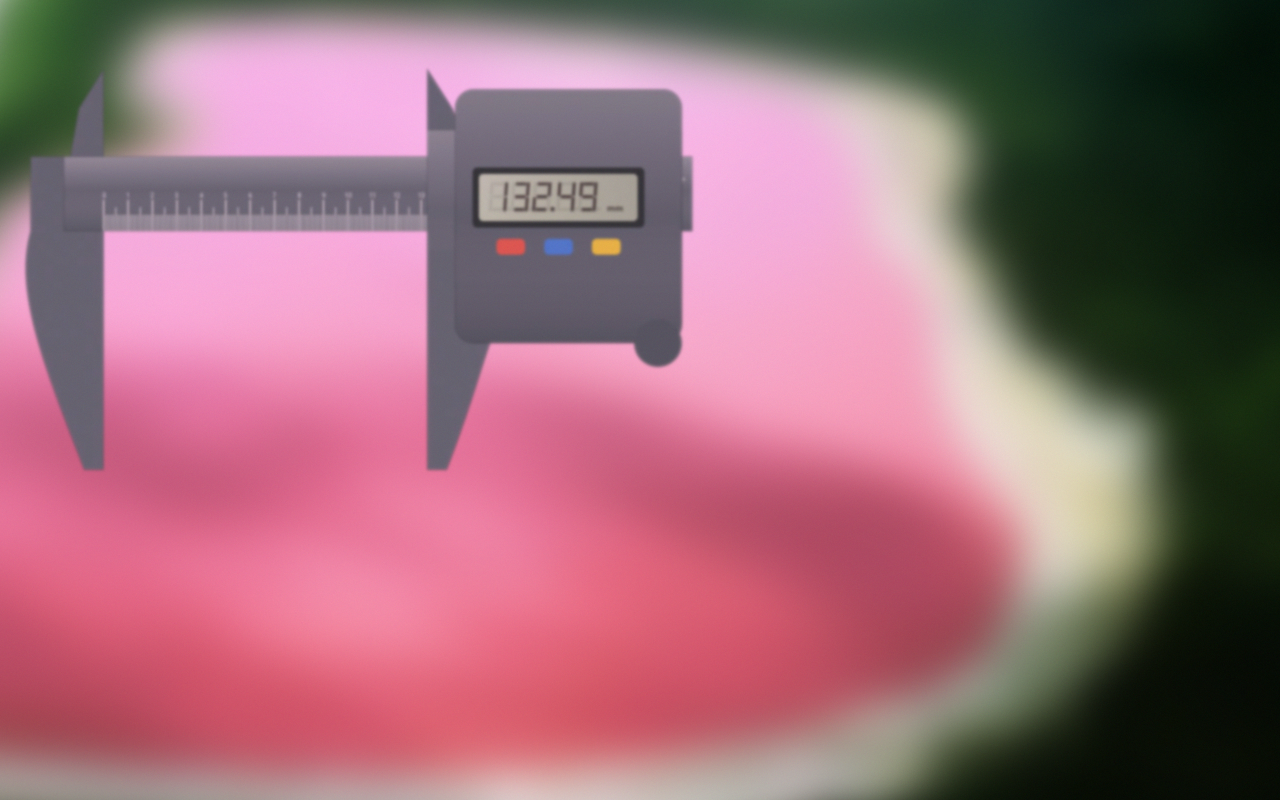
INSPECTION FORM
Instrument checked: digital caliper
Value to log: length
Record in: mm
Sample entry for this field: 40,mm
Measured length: 132.49,mm
